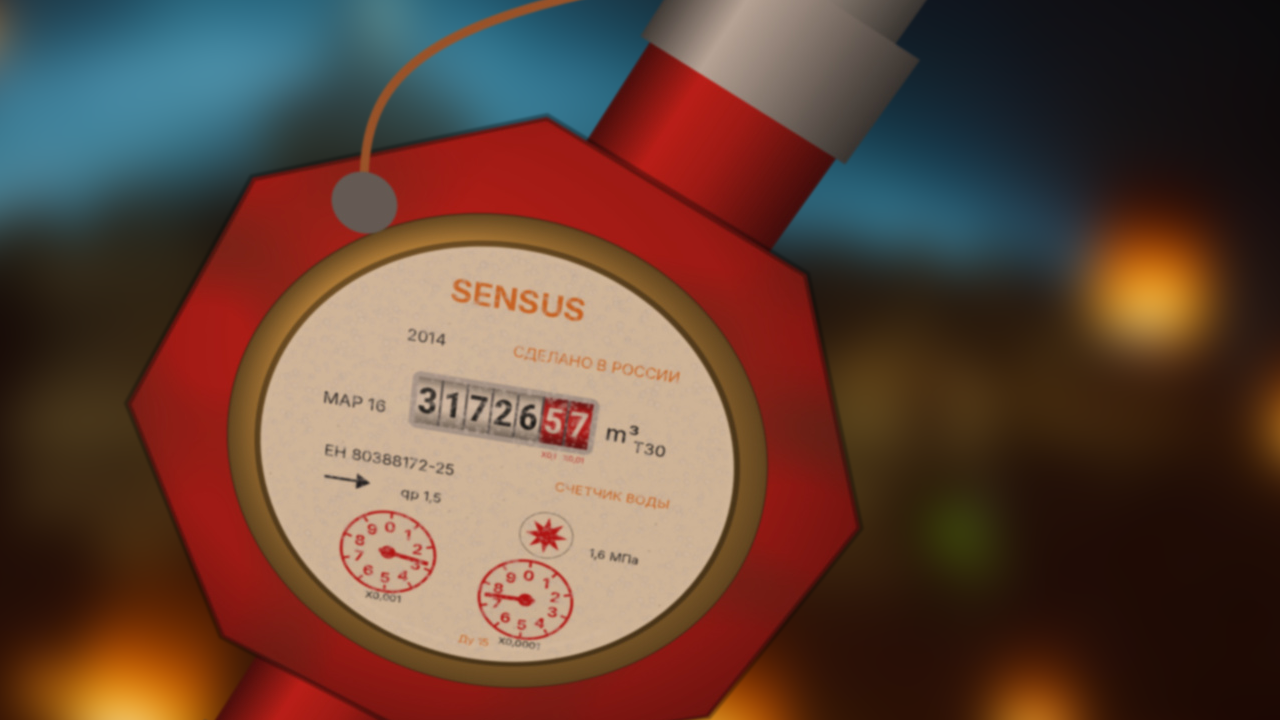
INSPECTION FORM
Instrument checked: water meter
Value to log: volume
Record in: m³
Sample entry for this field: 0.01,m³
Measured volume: 31726.5727,m³
